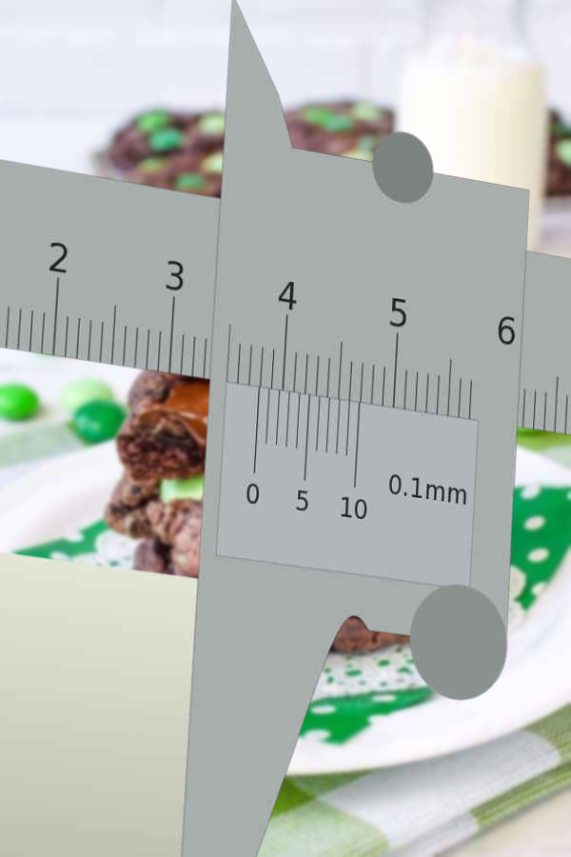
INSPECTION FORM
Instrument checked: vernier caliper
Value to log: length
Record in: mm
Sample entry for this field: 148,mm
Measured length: 37.9,mm
